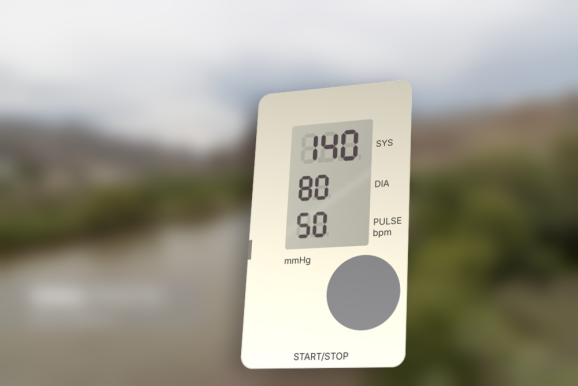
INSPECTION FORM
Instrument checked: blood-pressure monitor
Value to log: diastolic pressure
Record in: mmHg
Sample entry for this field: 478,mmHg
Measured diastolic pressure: 80,mmHg
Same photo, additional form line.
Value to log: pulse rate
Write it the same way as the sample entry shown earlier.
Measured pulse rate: 50,bpm
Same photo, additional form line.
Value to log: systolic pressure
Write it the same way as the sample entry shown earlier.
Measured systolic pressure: 140,mmHg
